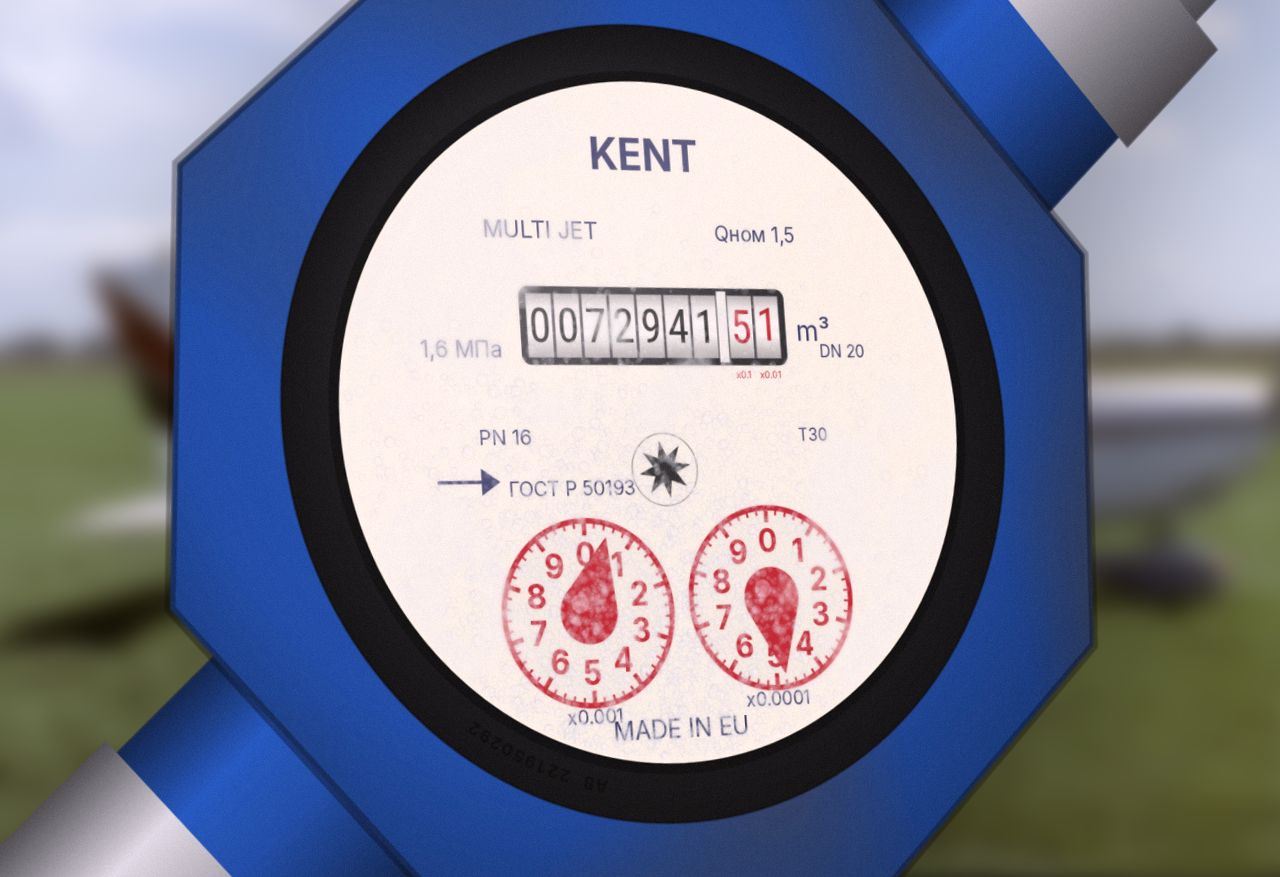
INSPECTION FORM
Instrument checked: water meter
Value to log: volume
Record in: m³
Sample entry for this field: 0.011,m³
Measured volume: 72941.5104,m³
